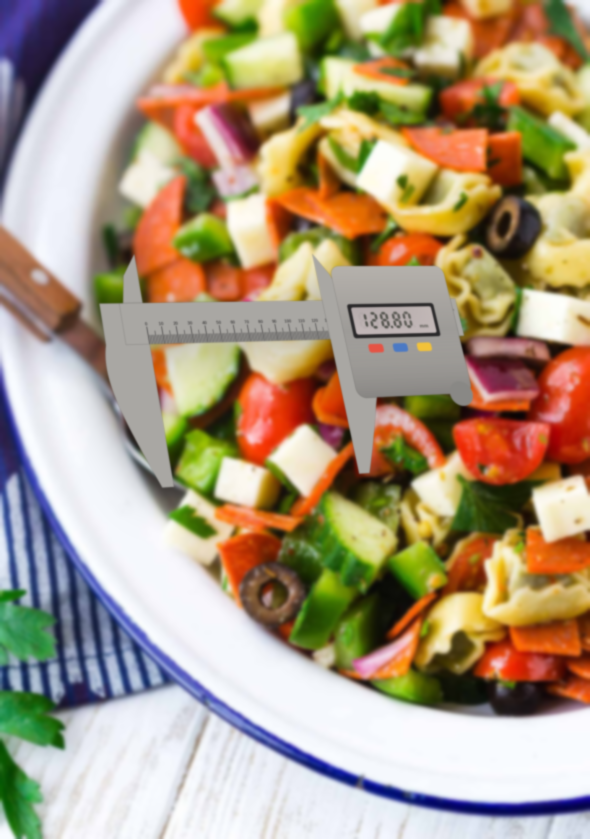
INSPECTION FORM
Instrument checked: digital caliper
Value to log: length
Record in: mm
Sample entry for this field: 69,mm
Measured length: 128.80,mm
